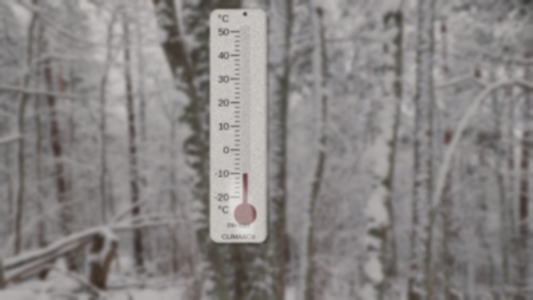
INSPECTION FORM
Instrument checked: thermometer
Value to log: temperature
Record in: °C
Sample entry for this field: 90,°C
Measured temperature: -10,°C
